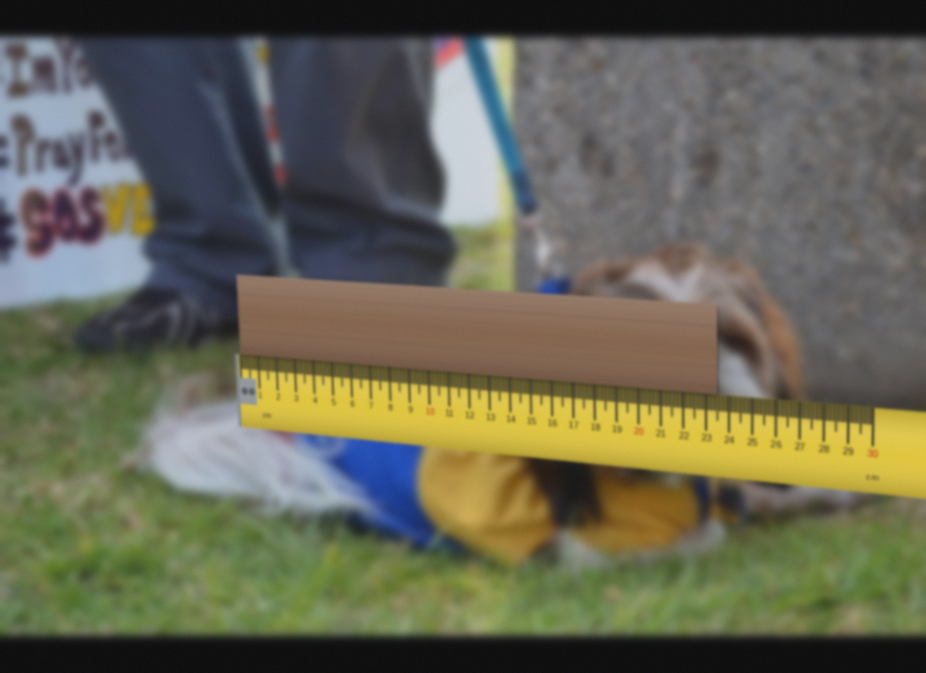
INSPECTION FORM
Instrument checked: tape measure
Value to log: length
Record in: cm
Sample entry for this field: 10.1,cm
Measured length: 23.5,cm
